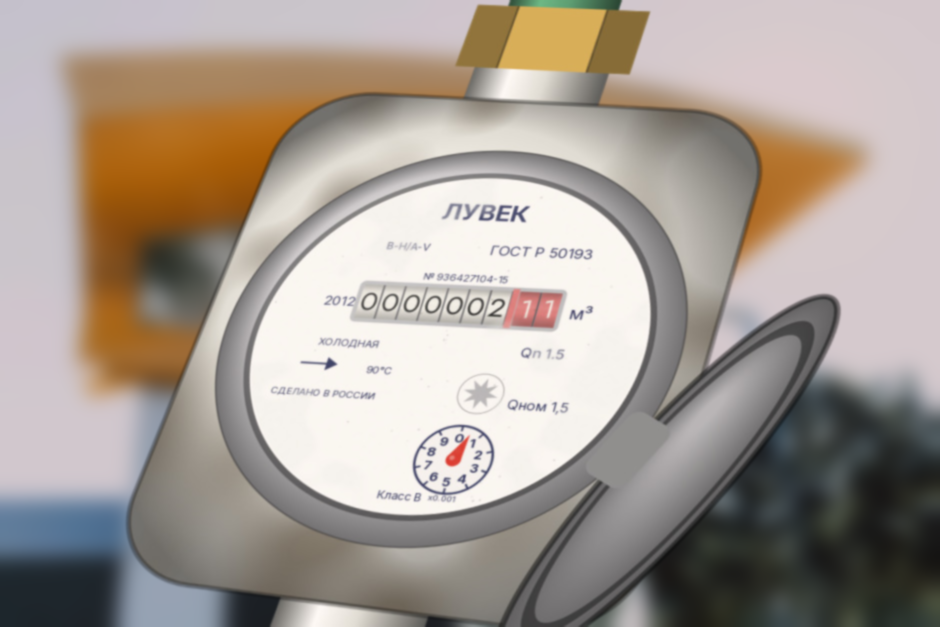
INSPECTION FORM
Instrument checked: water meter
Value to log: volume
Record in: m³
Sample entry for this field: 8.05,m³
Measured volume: 2.110,m³
